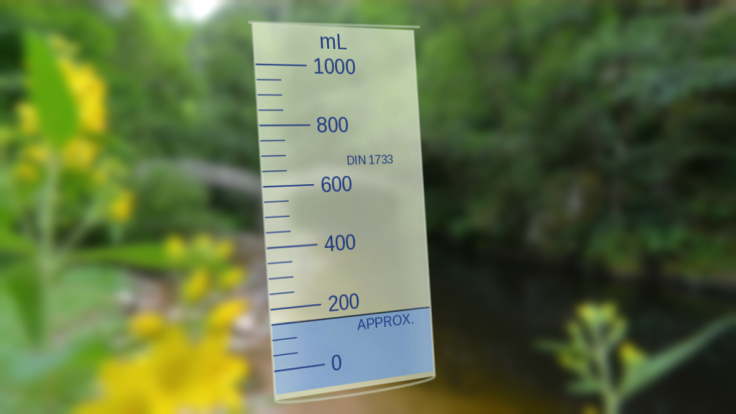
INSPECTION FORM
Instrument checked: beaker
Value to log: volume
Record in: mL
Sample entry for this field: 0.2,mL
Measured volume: 150,mL
